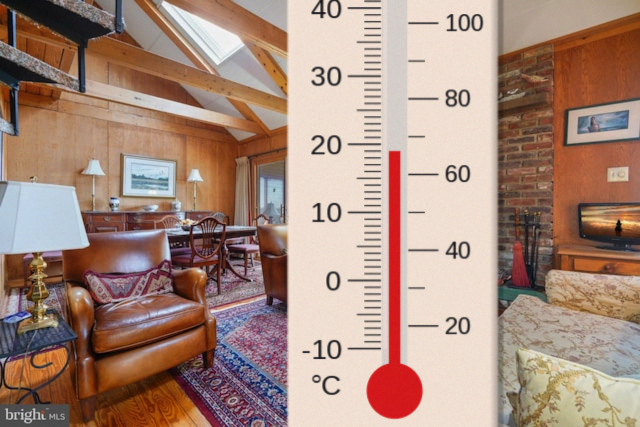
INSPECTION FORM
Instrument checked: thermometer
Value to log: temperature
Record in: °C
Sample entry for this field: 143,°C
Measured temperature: 19,°C
